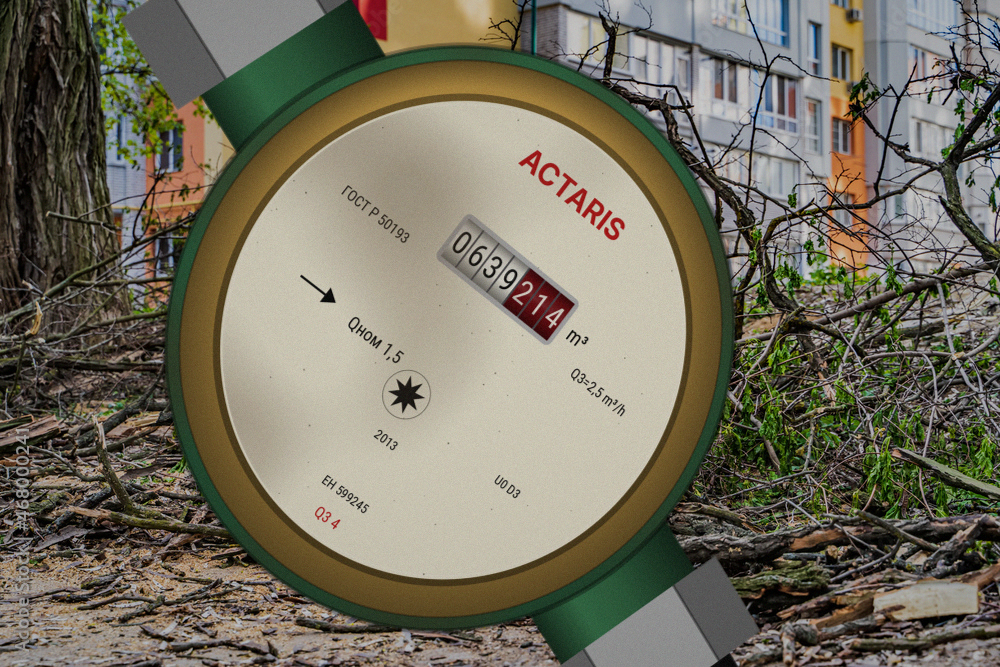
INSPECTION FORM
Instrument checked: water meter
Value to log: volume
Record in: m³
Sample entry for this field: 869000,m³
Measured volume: 639.214,m³
